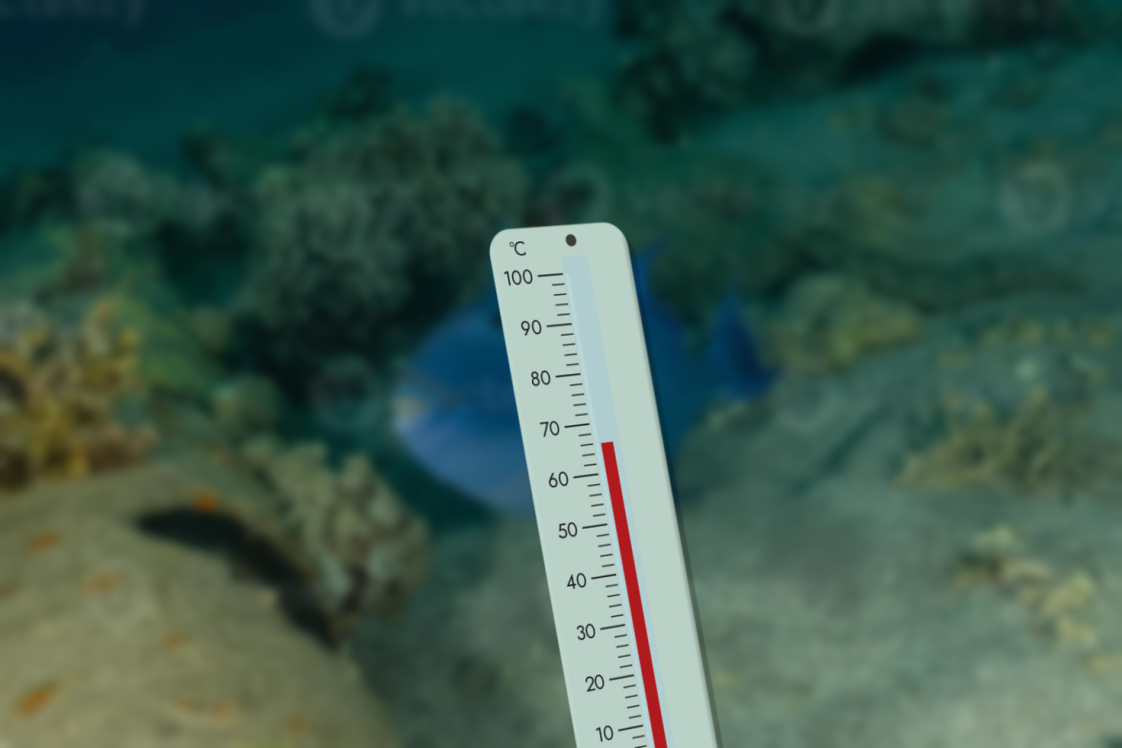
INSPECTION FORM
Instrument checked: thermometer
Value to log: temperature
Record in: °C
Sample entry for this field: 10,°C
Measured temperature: 66,°C
